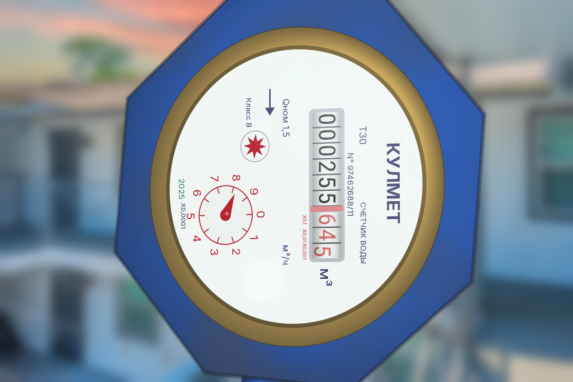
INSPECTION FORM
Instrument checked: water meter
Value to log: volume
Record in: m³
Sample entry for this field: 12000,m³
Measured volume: 255.6448,m³
